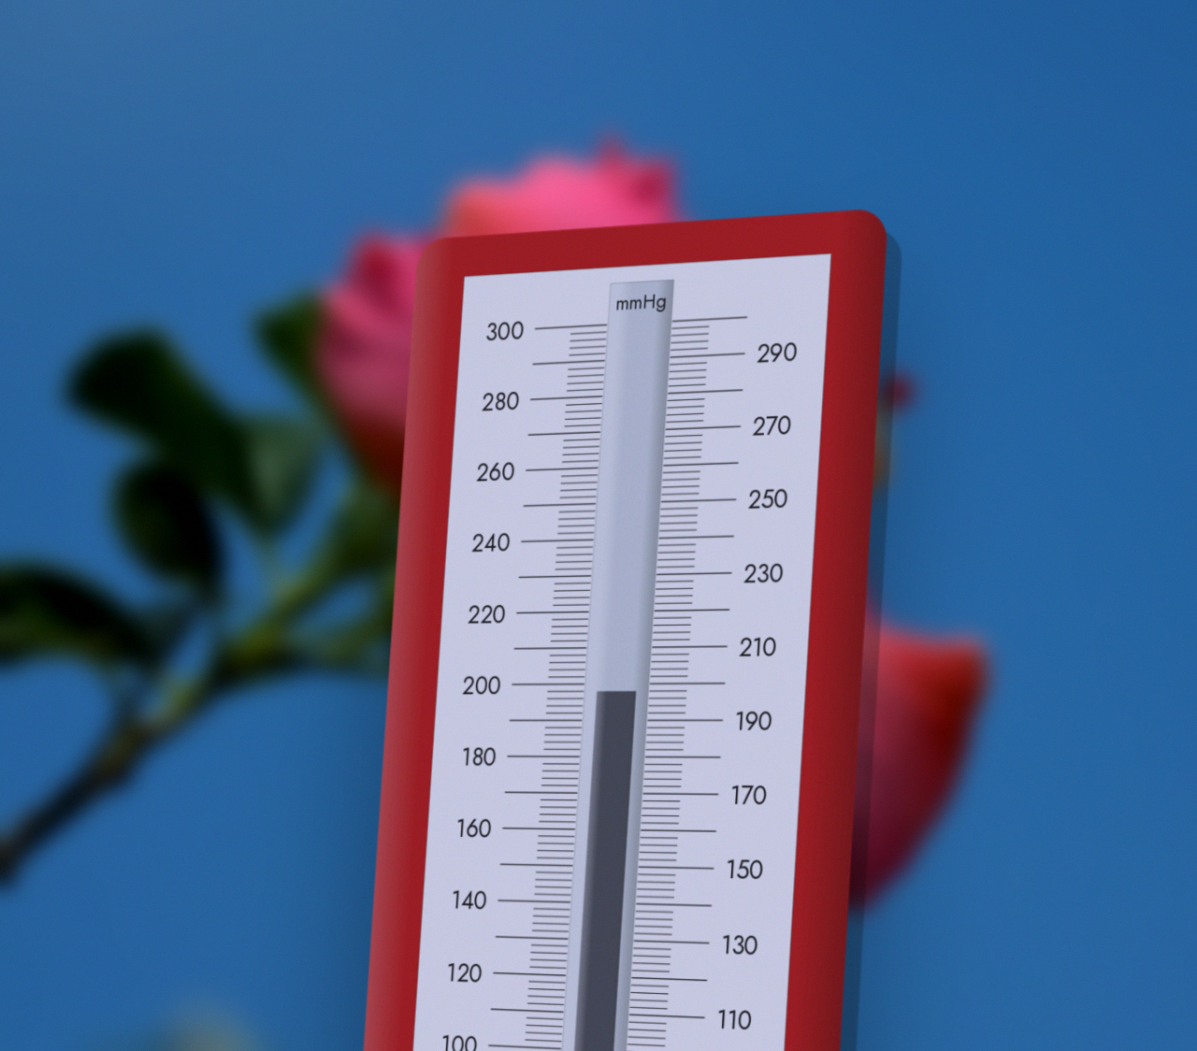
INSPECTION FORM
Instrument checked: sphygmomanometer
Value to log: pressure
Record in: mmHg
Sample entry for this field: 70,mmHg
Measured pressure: 198,mmHg
